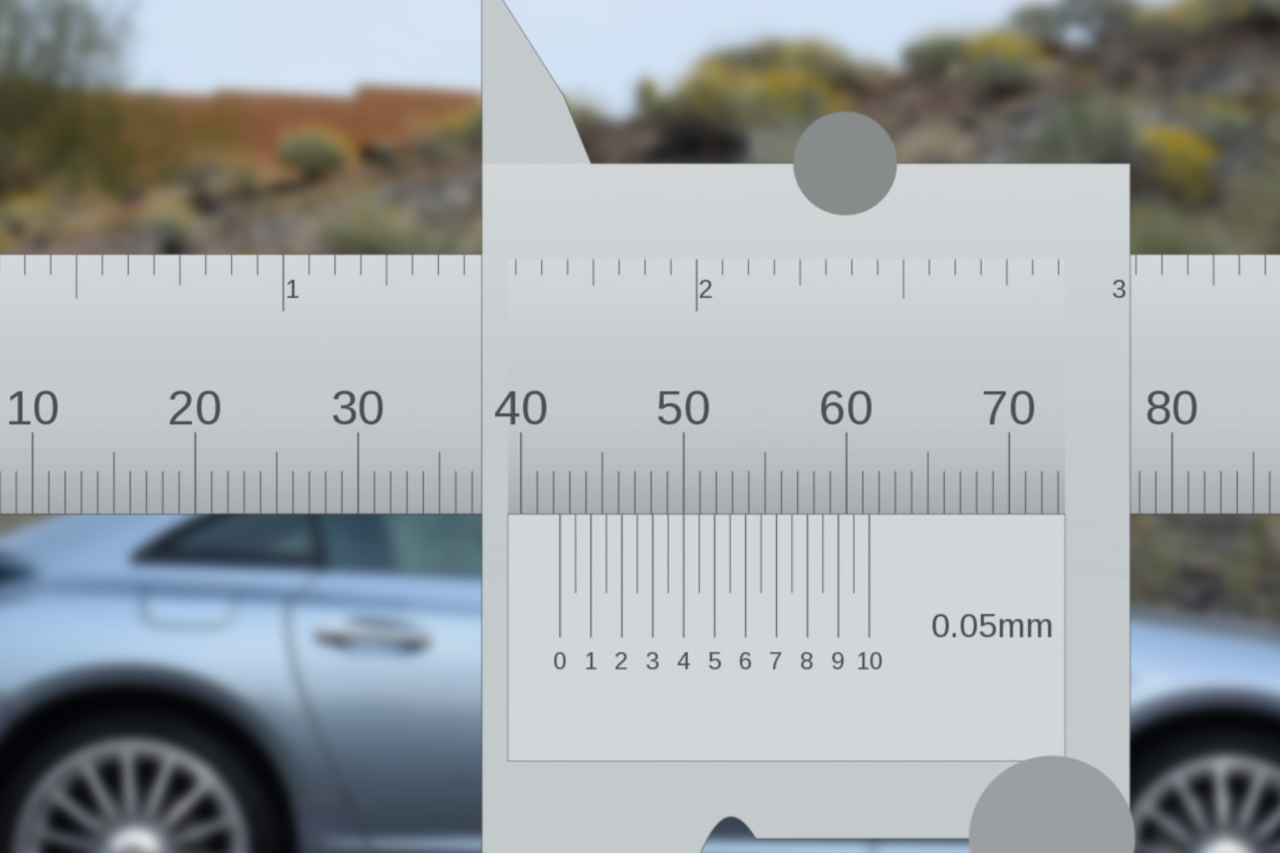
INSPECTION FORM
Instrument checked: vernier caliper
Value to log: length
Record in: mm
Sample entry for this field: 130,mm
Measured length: 42.4,mm
